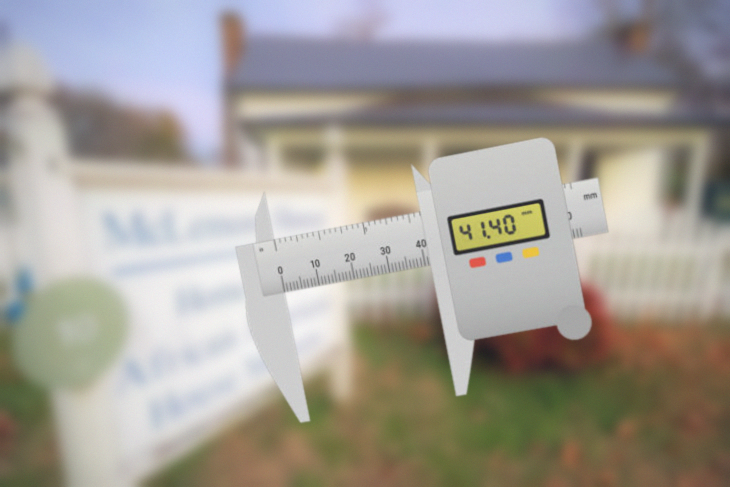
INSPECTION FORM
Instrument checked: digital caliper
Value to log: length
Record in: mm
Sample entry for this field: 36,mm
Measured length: 41.40,mm
